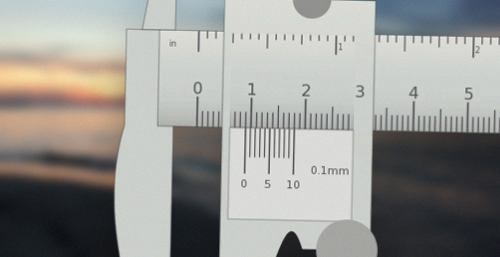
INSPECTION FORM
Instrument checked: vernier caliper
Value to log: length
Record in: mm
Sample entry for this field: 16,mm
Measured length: 9.0,mm
